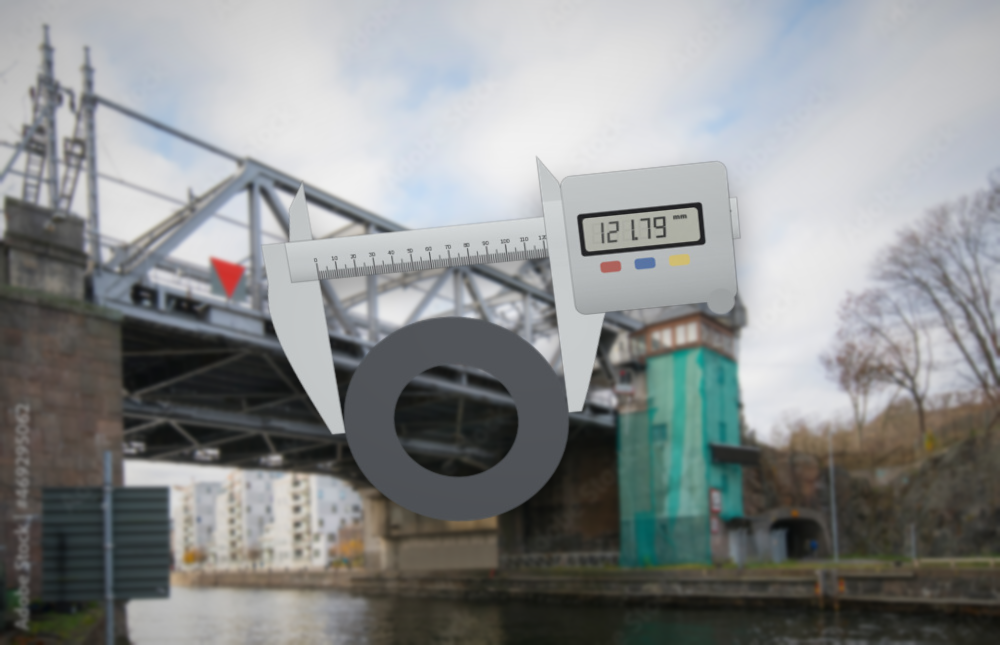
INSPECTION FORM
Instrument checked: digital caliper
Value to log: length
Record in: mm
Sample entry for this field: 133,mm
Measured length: 121.79,mm
